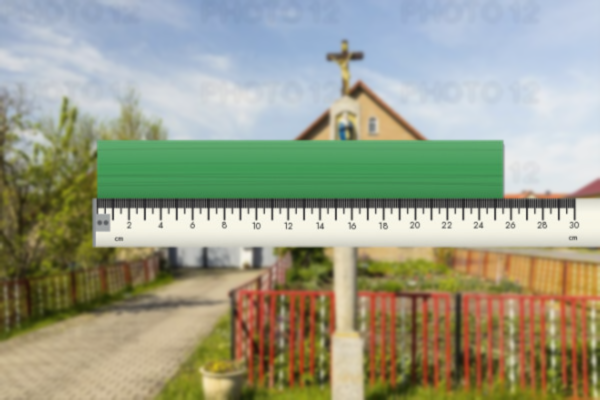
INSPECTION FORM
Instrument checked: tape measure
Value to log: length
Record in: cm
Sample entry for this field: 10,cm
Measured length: 25.5,cm
